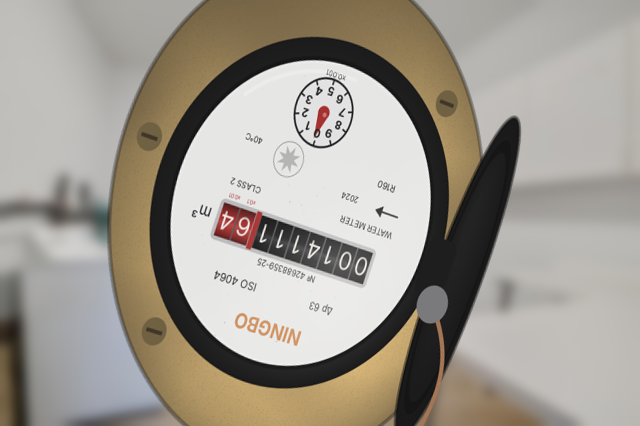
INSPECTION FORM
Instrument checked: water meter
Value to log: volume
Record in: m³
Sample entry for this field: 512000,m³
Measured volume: 14111.640,m³
